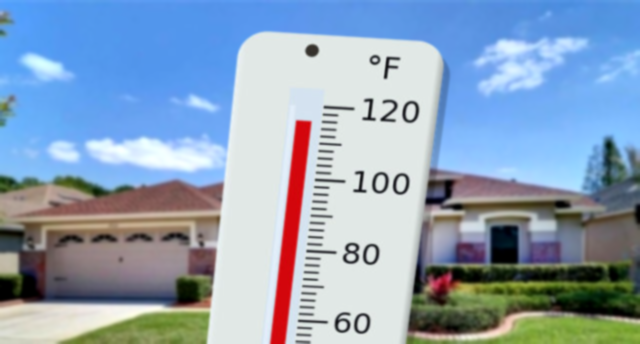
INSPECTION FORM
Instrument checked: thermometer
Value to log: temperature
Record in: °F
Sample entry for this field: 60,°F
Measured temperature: 116,°F
